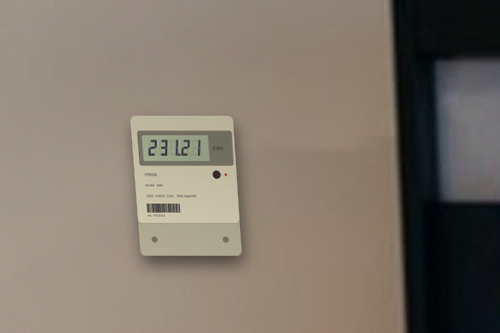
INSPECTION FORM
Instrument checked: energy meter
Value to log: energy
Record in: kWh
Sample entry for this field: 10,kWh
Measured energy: 231.21,kWh
